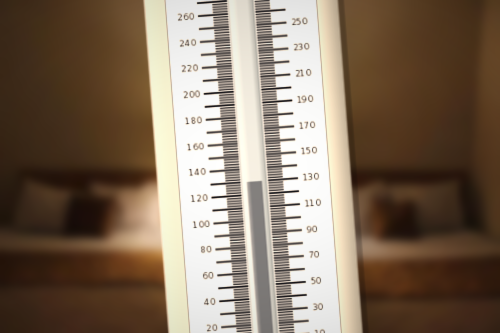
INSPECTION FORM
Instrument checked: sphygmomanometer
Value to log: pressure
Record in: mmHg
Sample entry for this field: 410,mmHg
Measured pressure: 130,mmHg
